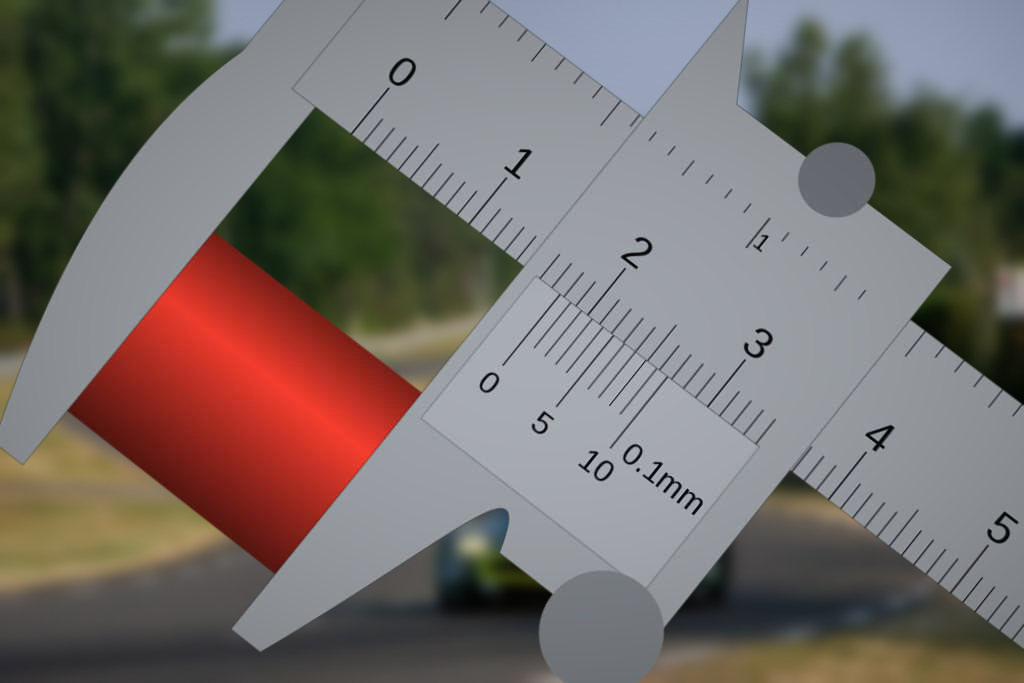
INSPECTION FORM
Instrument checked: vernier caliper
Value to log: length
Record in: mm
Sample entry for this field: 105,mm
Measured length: 17.7,mm
